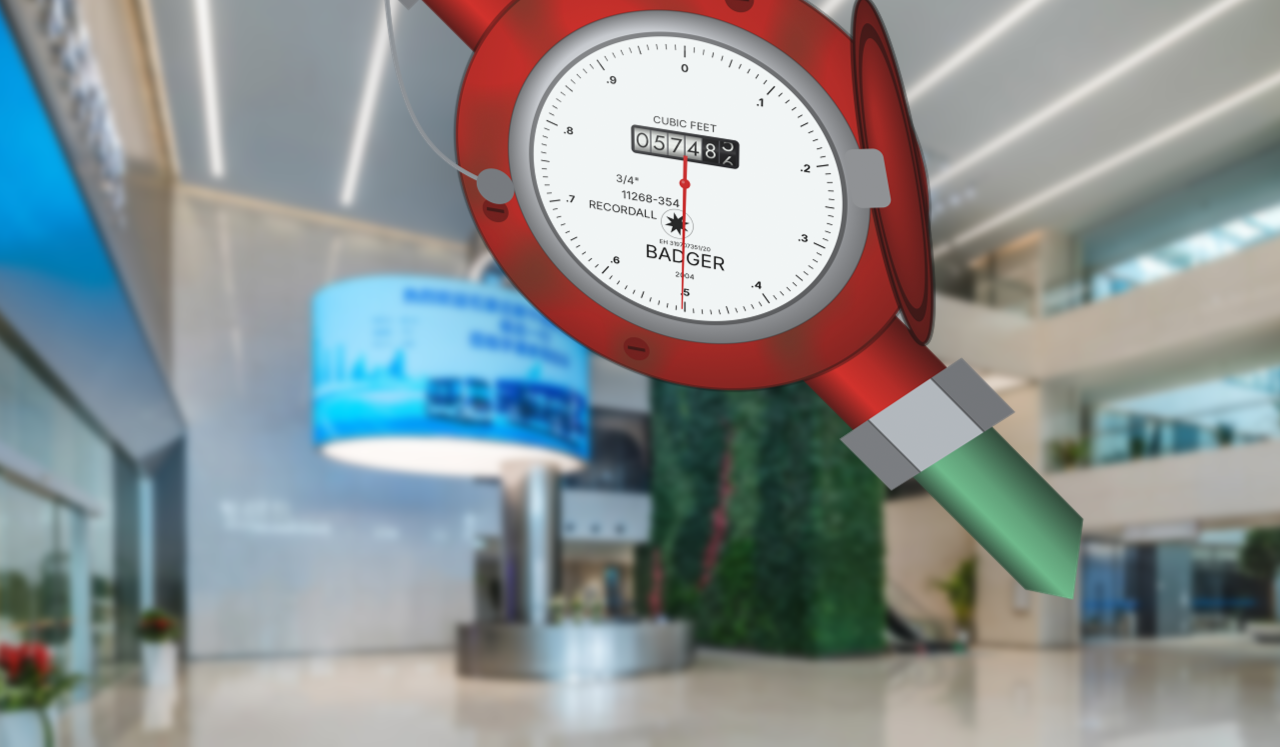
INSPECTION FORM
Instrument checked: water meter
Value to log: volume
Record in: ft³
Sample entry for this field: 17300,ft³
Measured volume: 57485.50,ft³
